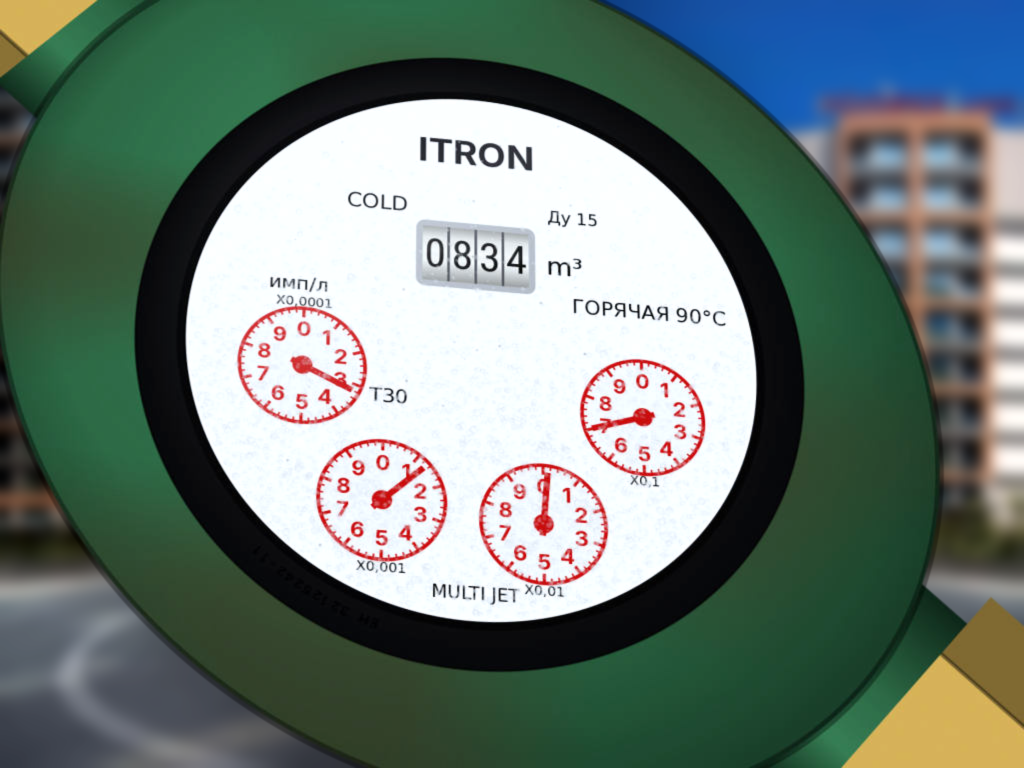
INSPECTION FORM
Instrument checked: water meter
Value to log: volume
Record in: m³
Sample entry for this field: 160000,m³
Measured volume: 834.7013,m³
